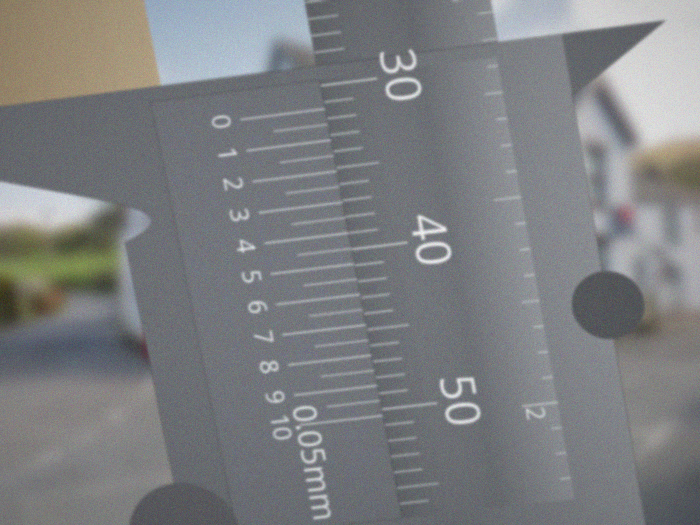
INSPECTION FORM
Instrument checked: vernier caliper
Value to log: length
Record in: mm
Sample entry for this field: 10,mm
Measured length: 31.4,mm
